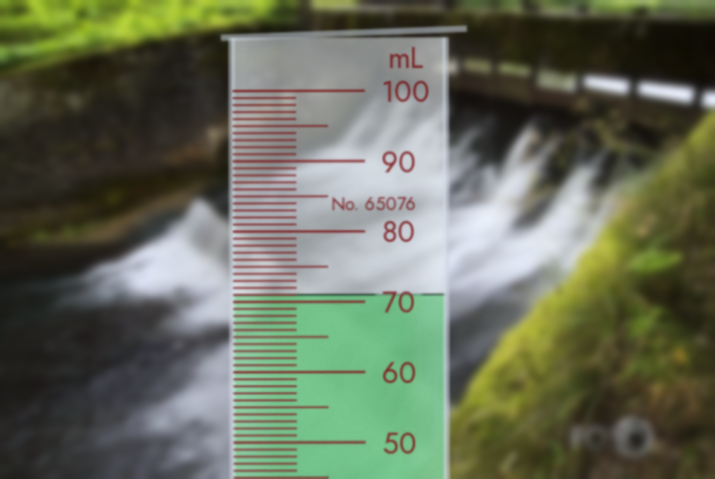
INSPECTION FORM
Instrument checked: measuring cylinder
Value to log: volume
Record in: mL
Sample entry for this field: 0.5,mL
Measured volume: 71,mL
